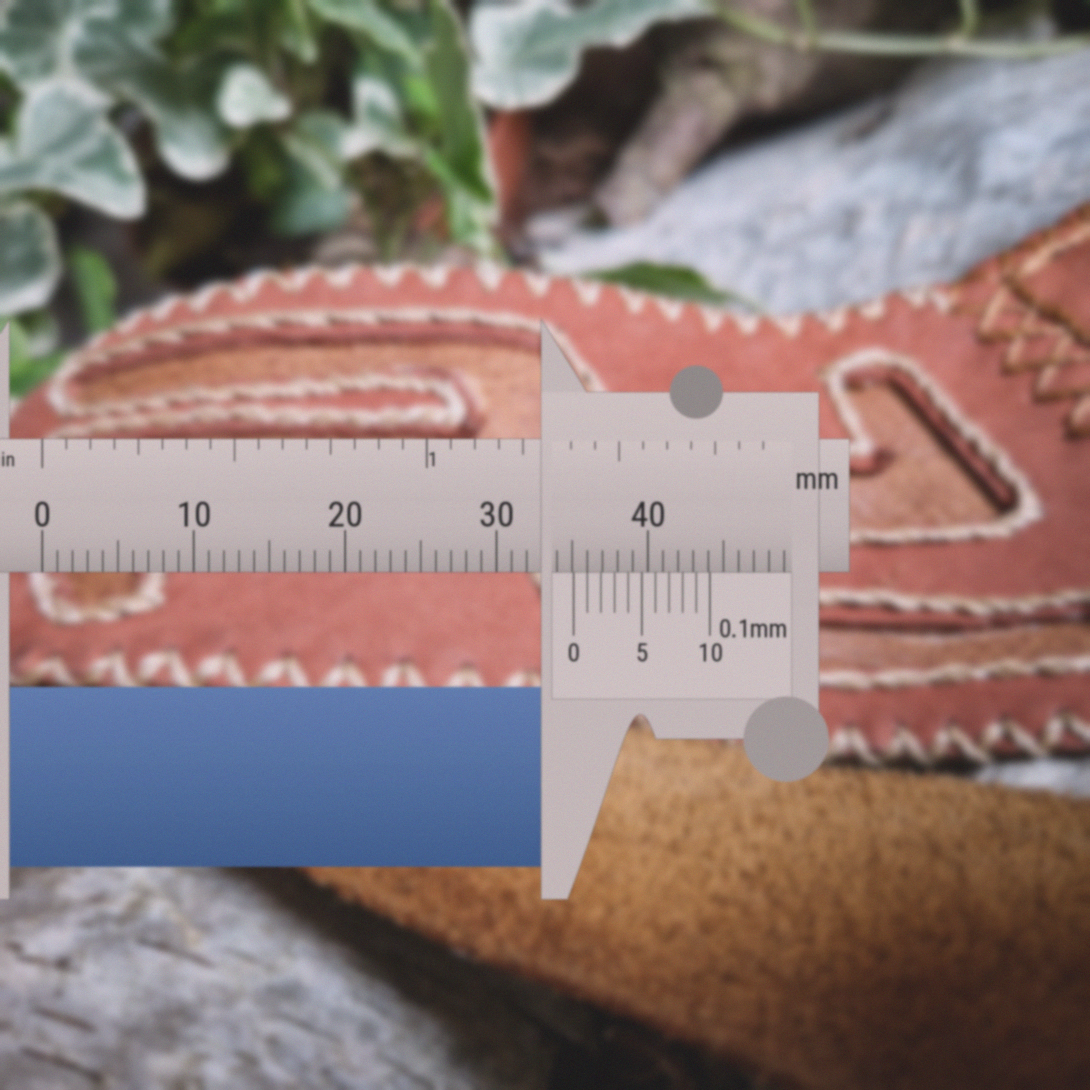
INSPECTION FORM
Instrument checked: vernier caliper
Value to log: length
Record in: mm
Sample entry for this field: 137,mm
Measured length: 35.1,mm
